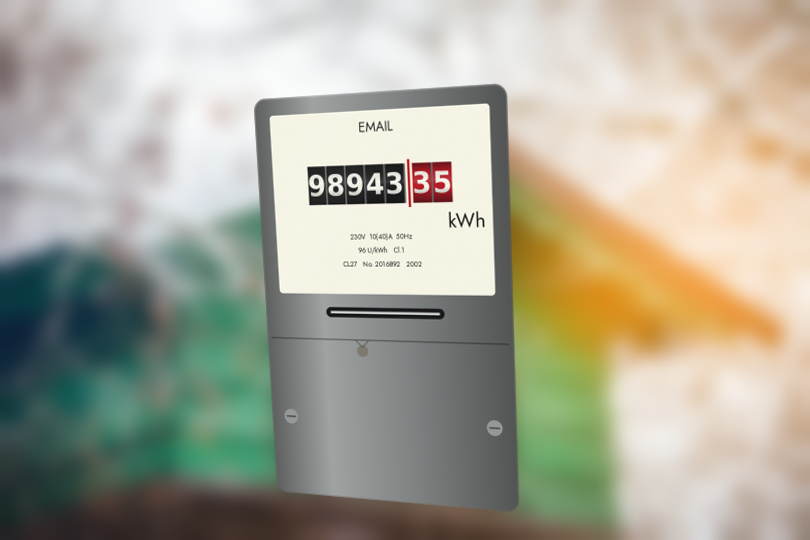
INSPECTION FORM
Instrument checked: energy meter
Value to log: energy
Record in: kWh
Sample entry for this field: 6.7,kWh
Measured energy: 98943.35,kWh
